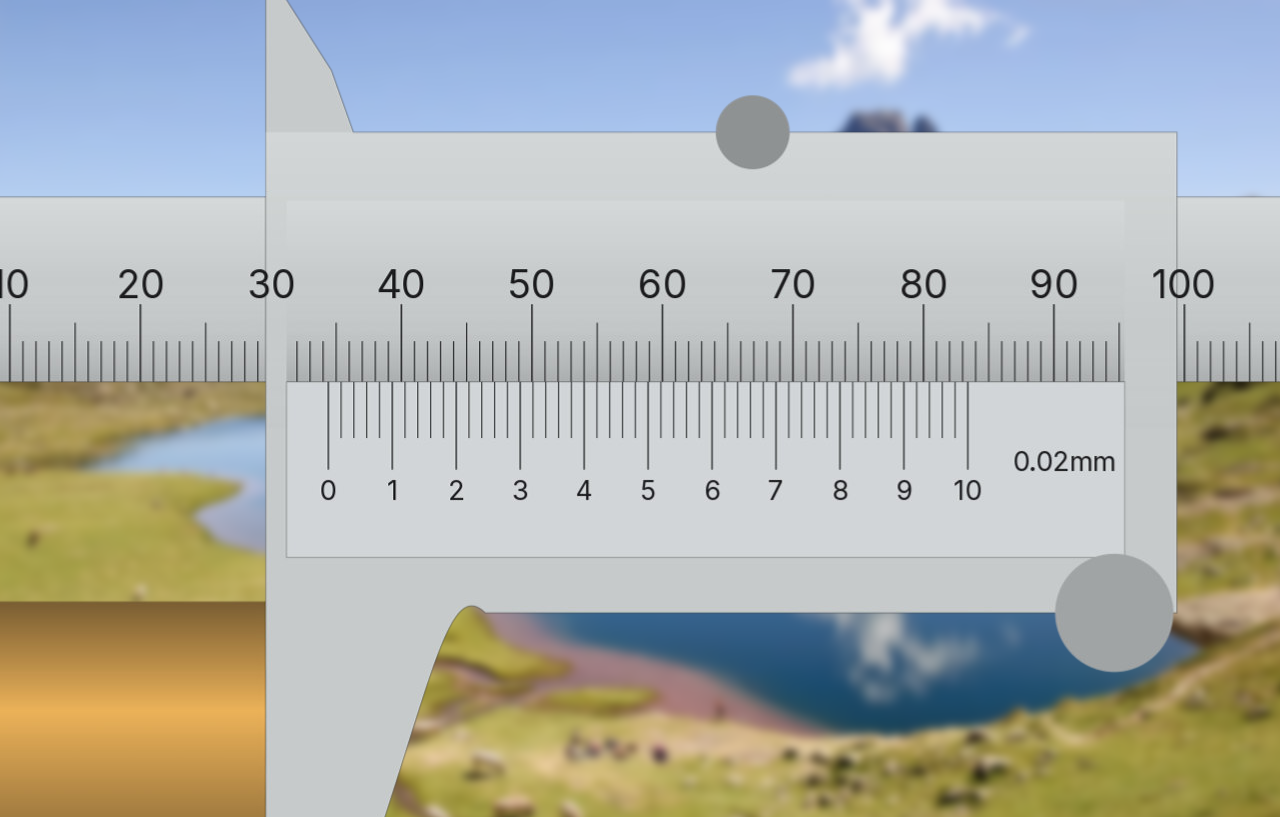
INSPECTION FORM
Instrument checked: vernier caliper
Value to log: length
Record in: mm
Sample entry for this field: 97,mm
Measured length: 34.4,mm
